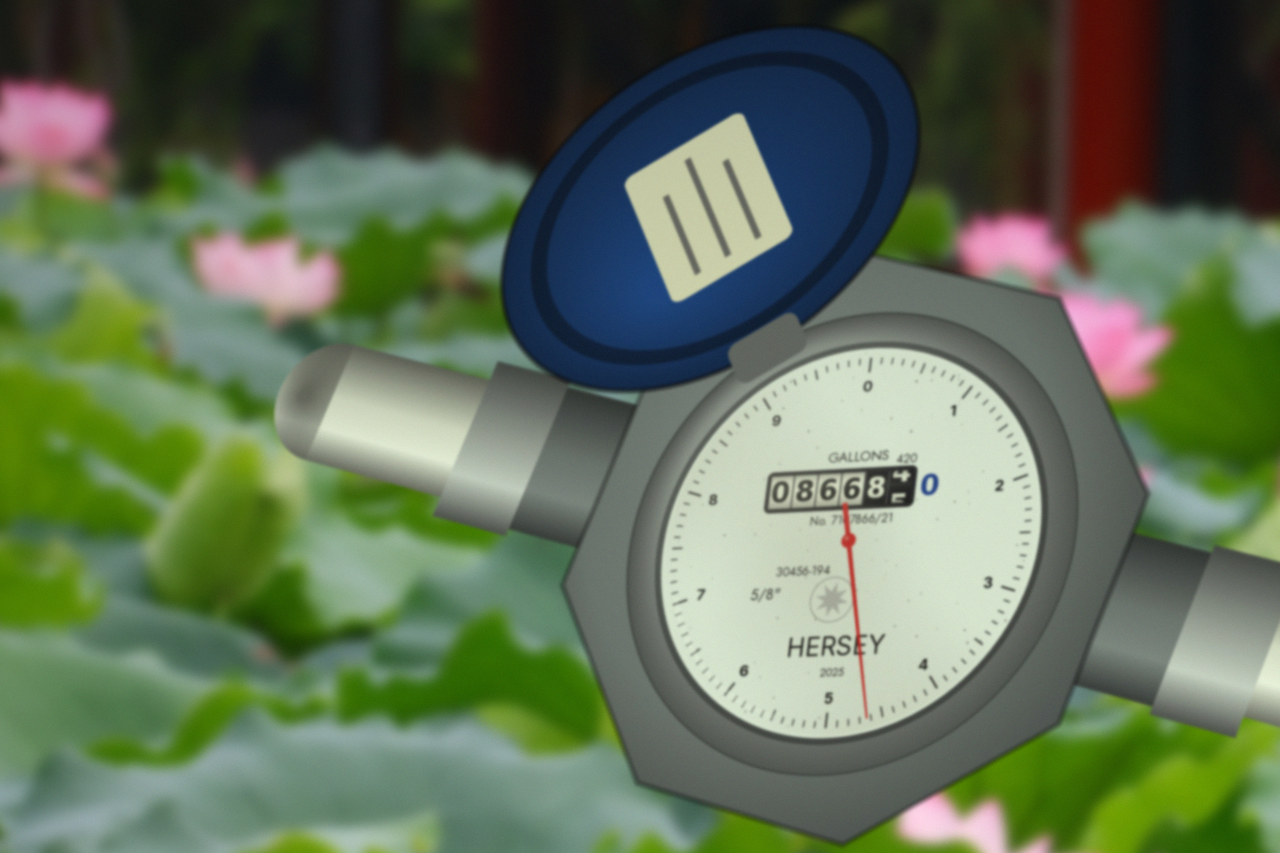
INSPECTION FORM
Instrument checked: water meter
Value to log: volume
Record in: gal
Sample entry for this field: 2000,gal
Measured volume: 866844.6,gal
